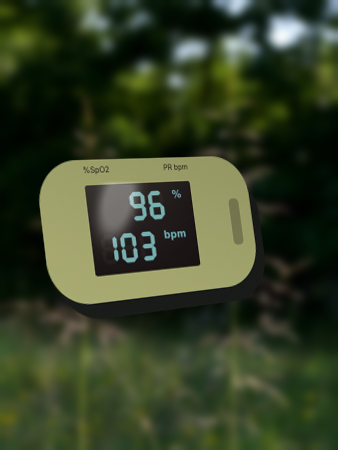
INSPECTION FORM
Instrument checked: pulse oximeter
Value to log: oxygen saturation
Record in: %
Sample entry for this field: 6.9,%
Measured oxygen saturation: 96,%
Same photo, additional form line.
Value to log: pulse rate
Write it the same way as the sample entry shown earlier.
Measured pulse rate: 103,bpm
